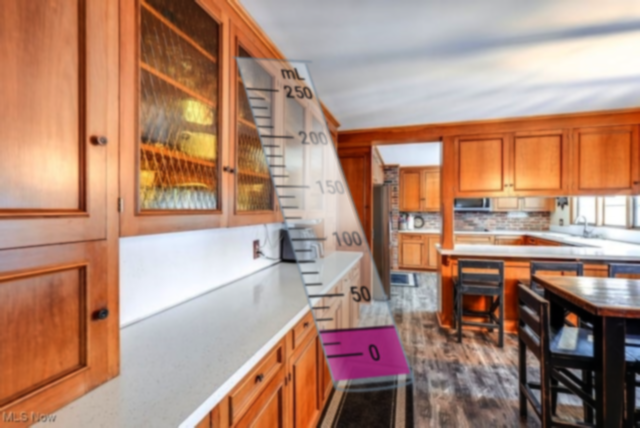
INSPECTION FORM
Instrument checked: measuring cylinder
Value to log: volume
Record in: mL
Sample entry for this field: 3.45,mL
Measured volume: 20,mL
